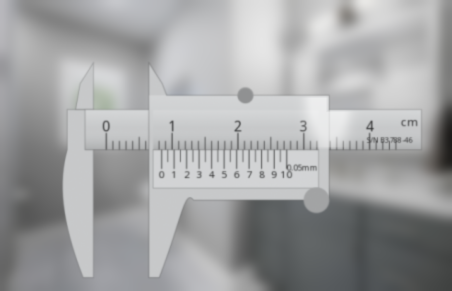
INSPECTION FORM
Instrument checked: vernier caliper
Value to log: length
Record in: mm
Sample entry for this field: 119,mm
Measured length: 8.4,mm
